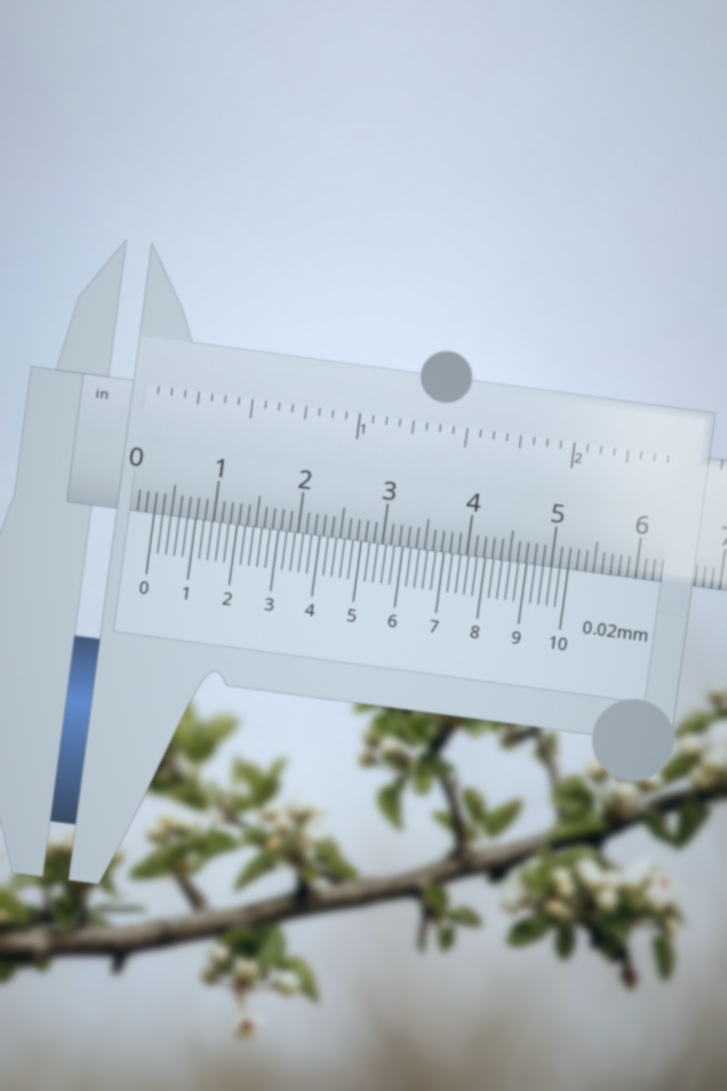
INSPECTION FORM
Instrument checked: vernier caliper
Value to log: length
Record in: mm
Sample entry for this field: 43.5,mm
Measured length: 3.0,mm
